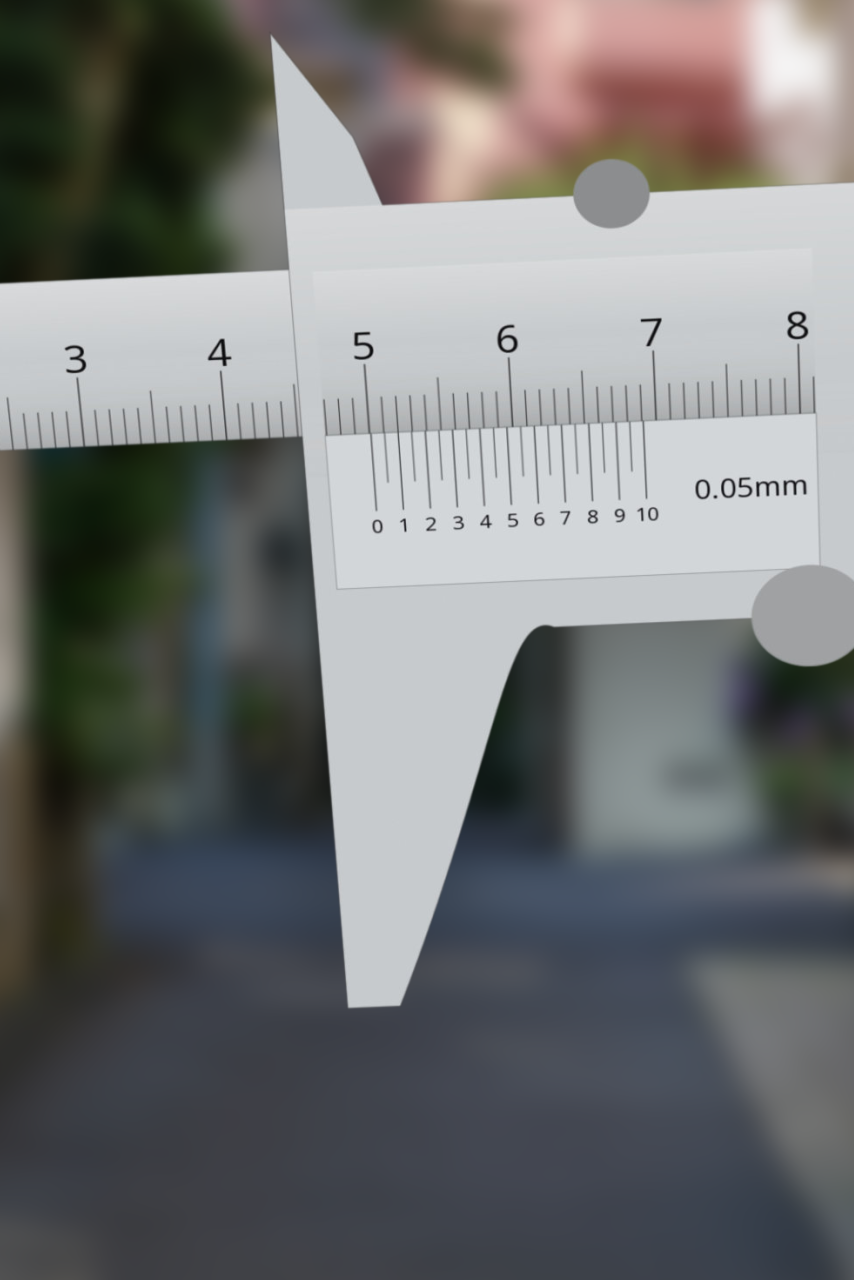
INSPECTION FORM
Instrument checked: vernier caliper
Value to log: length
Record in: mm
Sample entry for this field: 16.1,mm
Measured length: 50.1,mm
